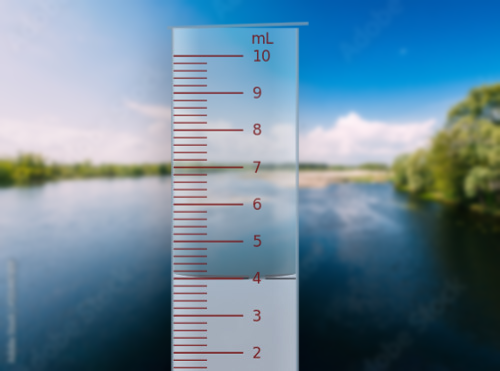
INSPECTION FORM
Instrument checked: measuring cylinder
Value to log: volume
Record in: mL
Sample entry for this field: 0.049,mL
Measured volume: 4,mL
